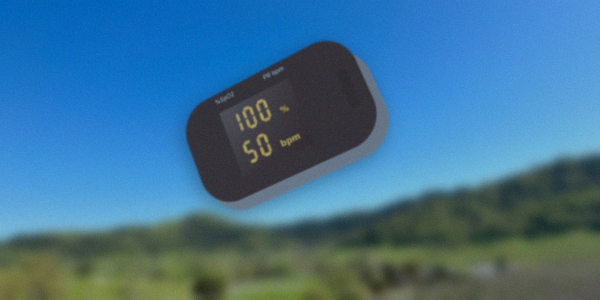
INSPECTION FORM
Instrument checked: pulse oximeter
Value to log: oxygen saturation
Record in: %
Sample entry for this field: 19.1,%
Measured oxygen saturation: 100,%
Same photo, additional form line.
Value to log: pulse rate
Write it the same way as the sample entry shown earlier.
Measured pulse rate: 50,bpm
